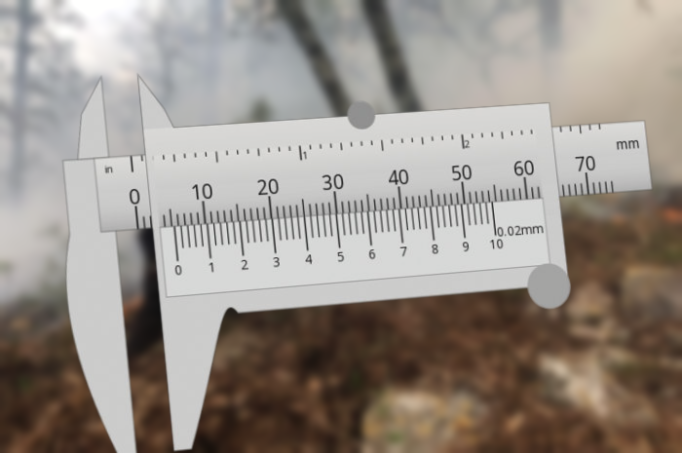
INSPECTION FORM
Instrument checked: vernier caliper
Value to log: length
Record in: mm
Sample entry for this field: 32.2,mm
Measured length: 5.4,mm
